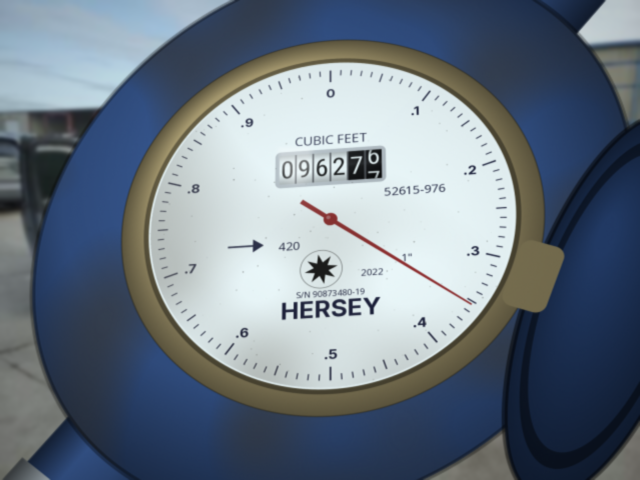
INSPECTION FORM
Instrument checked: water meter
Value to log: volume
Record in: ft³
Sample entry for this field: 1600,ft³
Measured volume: 96276.35,ft³
